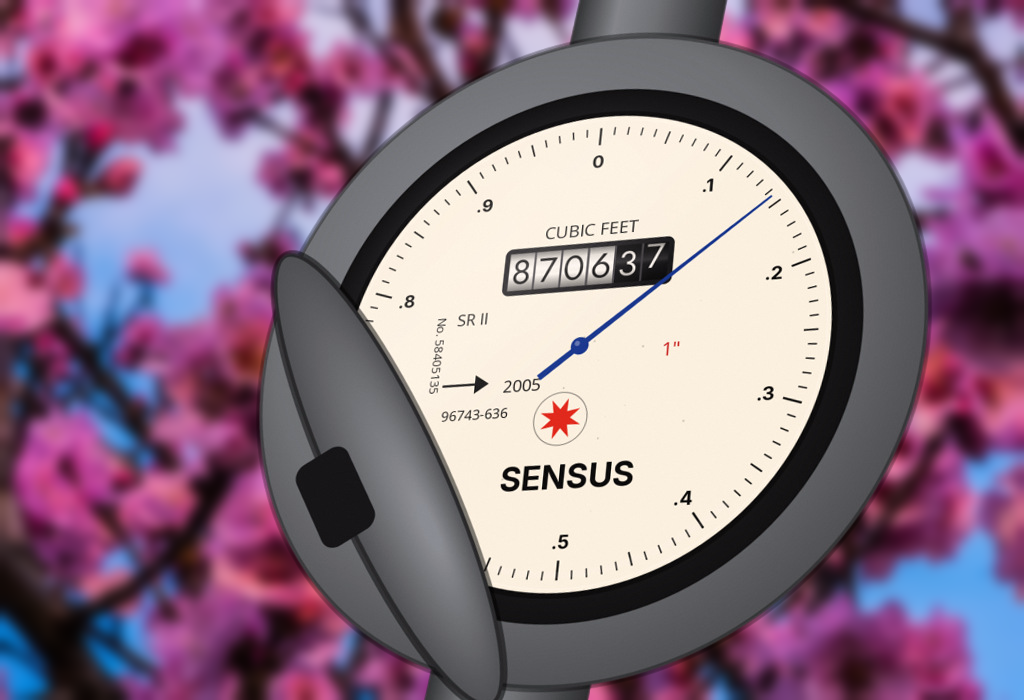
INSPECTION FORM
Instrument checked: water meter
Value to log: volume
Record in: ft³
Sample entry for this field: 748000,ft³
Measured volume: 870637.14,ft³
